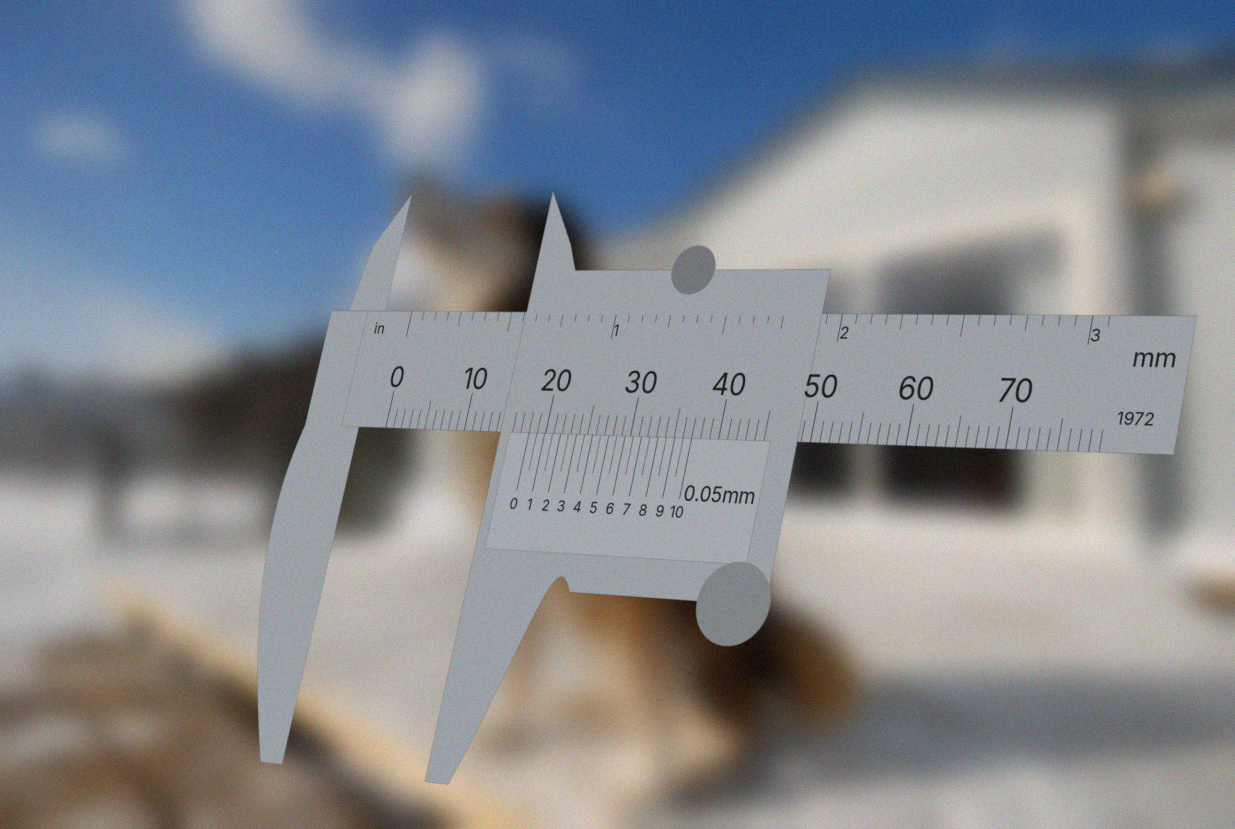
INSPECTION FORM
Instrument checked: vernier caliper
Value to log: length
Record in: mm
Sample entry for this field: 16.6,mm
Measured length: 18.0,mm
